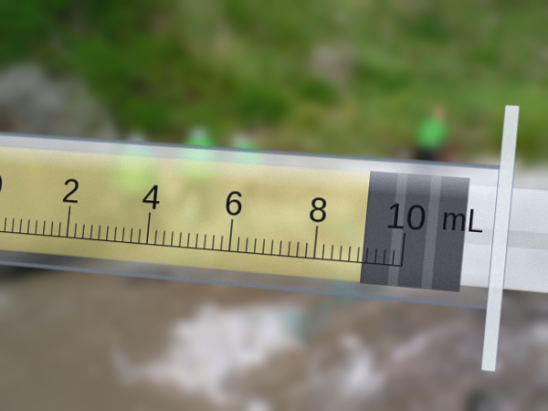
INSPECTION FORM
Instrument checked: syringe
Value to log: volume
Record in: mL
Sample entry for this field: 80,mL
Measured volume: 9.1,mL
